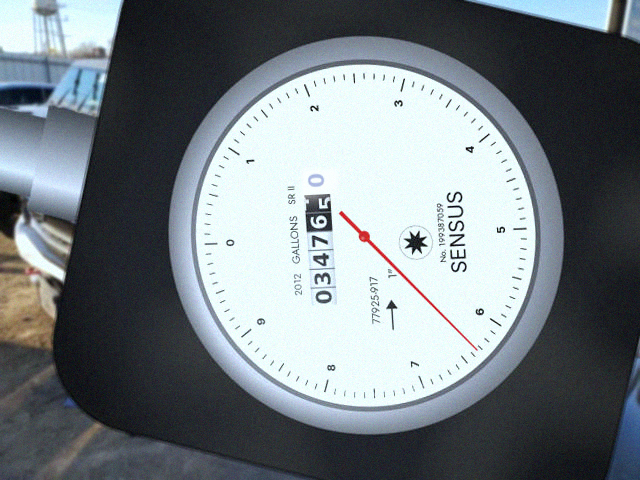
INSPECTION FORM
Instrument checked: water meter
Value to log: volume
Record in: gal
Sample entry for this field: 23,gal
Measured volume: 347646.3,gal
